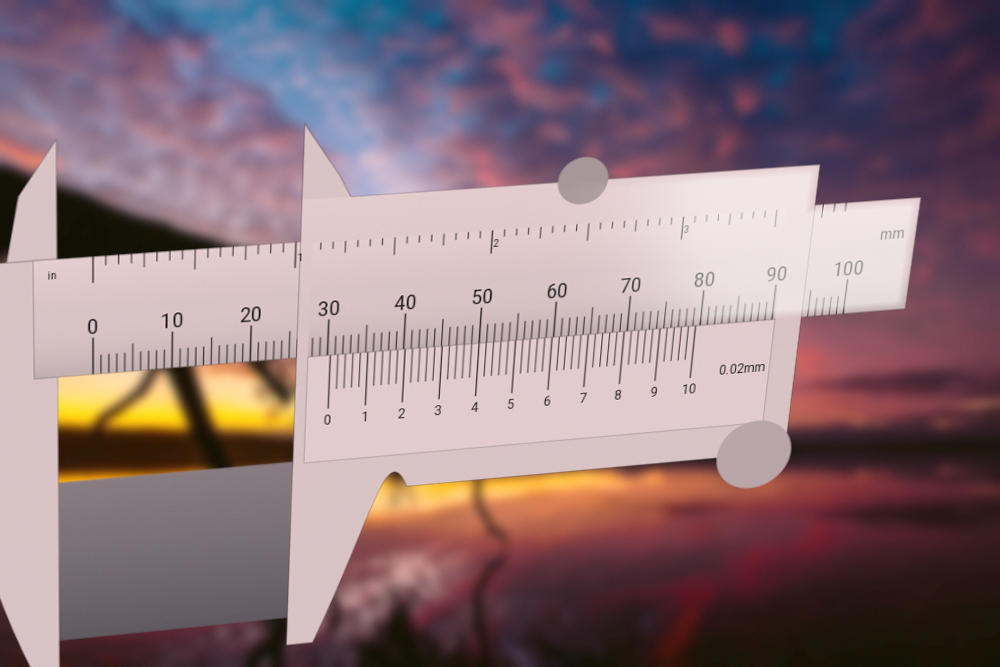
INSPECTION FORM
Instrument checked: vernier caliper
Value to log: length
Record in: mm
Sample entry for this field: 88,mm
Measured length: 30.4,mm
